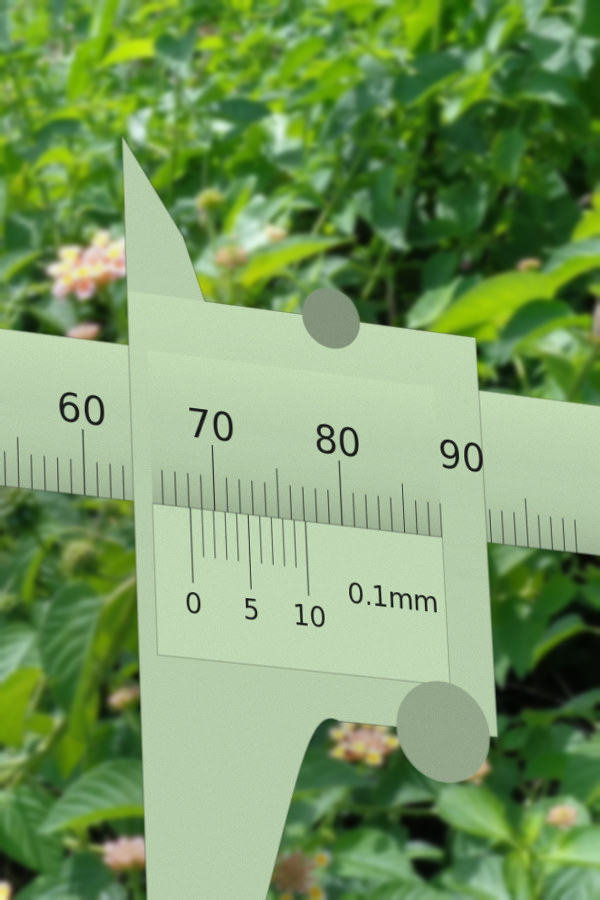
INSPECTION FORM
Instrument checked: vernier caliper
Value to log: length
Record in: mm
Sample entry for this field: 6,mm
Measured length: 68.1,mm
